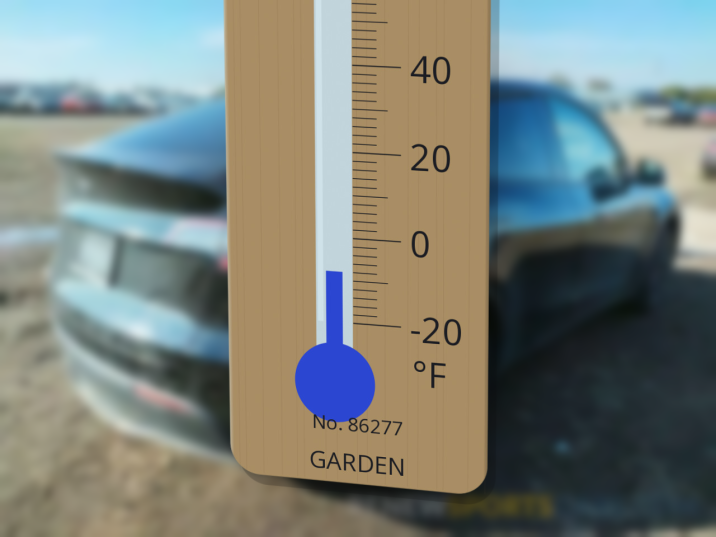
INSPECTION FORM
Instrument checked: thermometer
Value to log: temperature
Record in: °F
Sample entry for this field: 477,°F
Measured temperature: -8,°F
